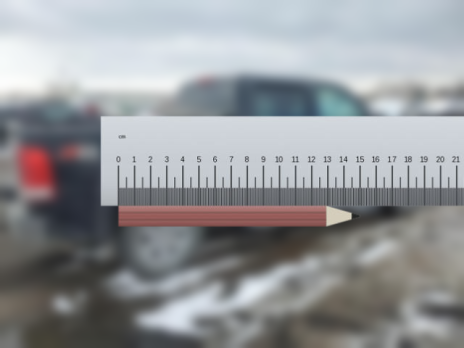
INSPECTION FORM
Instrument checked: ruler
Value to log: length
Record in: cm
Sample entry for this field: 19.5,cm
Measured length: 15,cm
